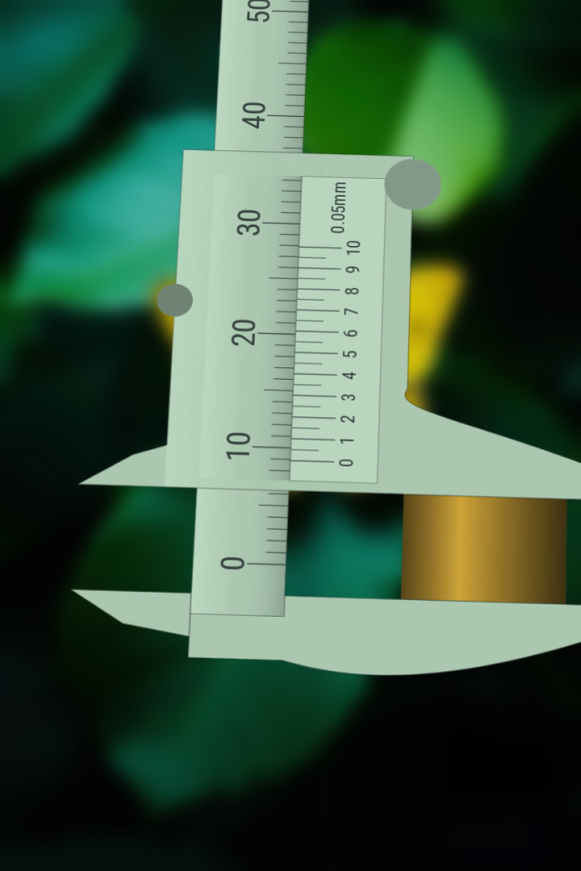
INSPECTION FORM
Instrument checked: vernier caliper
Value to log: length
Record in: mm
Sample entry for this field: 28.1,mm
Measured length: 8.9,mm
